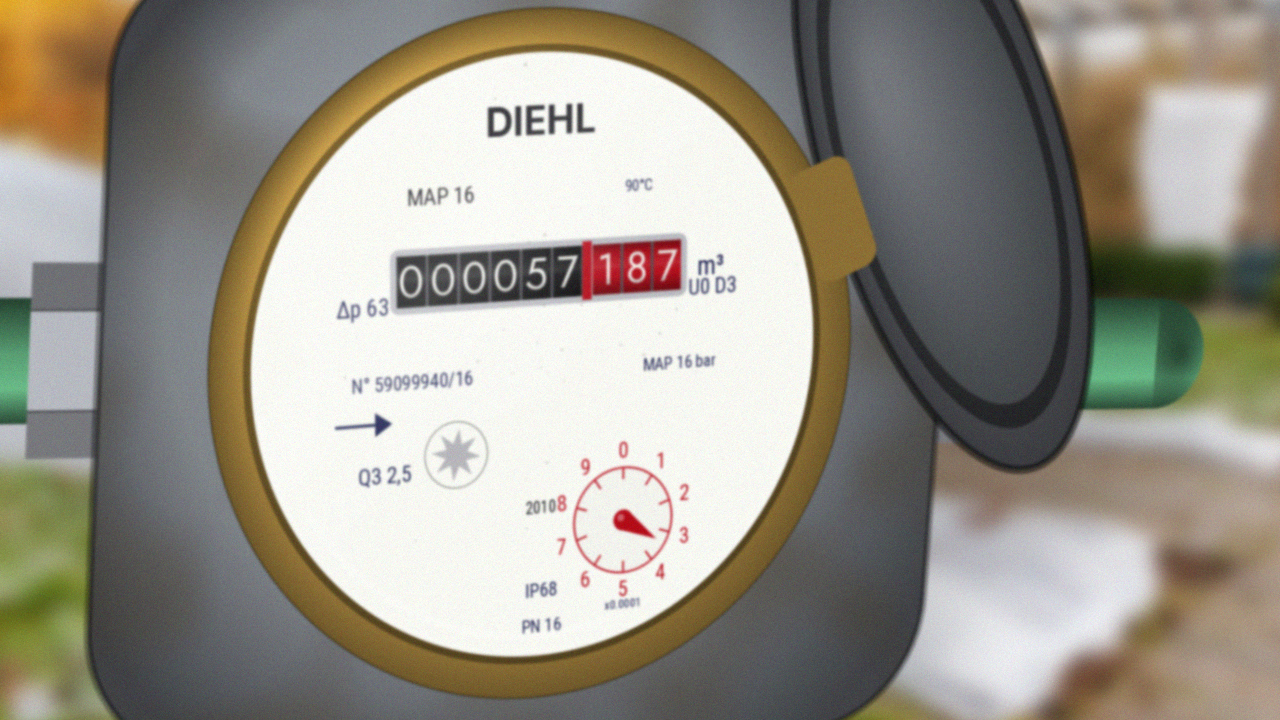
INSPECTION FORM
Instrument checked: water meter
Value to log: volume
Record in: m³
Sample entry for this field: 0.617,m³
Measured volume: 57.1873,m³
